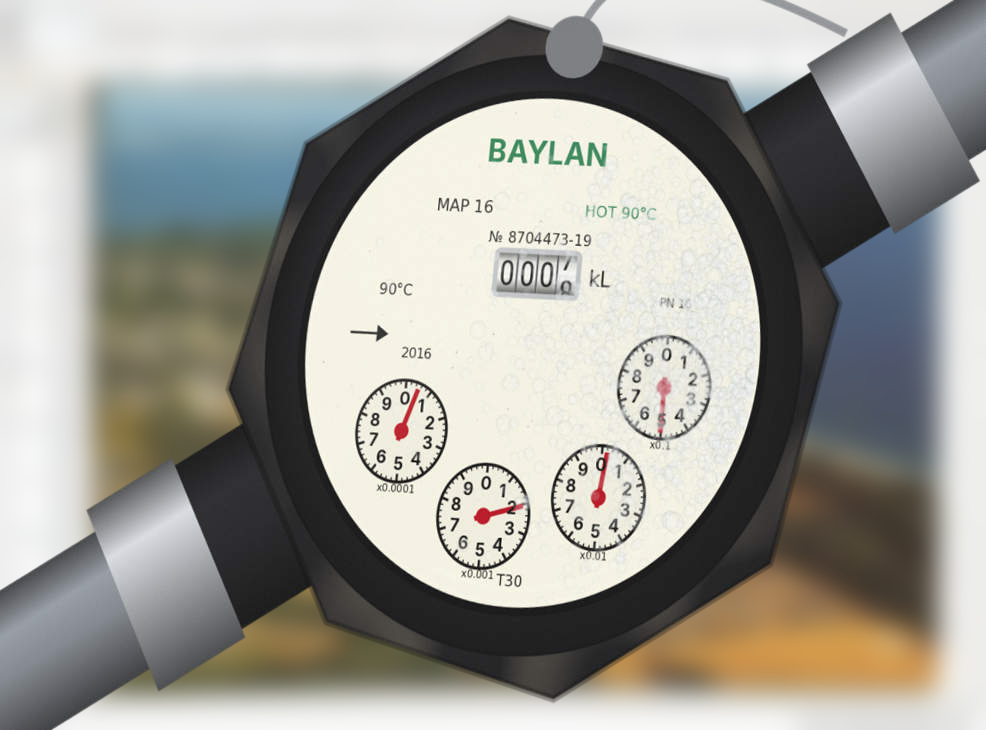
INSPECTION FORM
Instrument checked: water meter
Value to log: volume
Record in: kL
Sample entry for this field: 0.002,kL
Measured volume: 7.5020,kL
